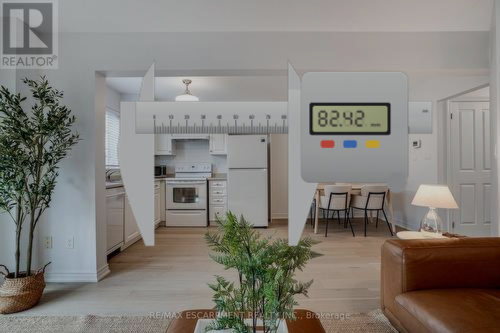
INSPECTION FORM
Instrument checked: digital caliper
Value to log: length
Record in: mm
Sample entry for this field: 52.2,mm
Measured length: 82.42,mm
